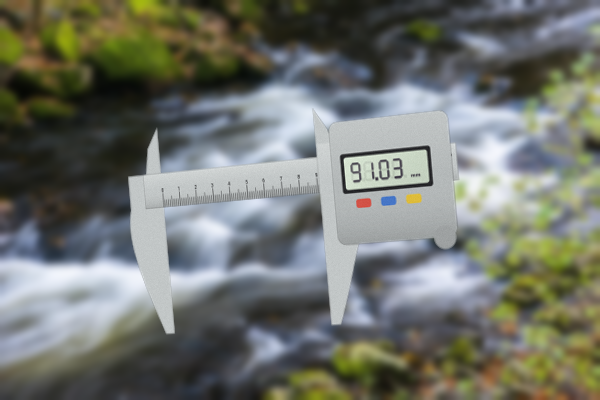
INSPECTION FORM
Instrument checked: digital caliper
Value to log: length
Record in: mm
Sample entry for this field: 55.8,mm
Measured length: 91.03,mm
